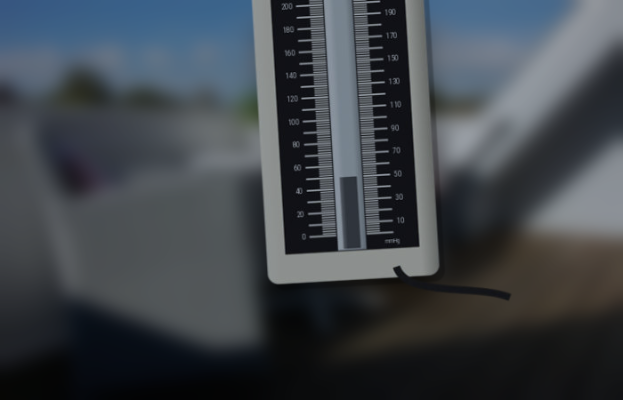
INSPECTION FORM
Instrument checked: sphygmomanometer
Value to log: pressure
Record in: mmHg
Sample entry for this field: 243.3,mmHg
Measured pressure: 50,mmHg
